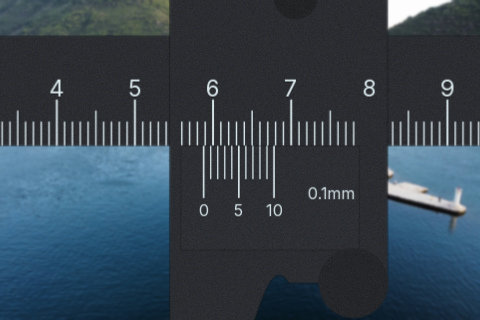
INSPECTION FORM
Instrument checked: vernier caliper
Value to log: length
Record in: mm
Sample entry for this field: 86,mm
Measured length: 58.8,mm
